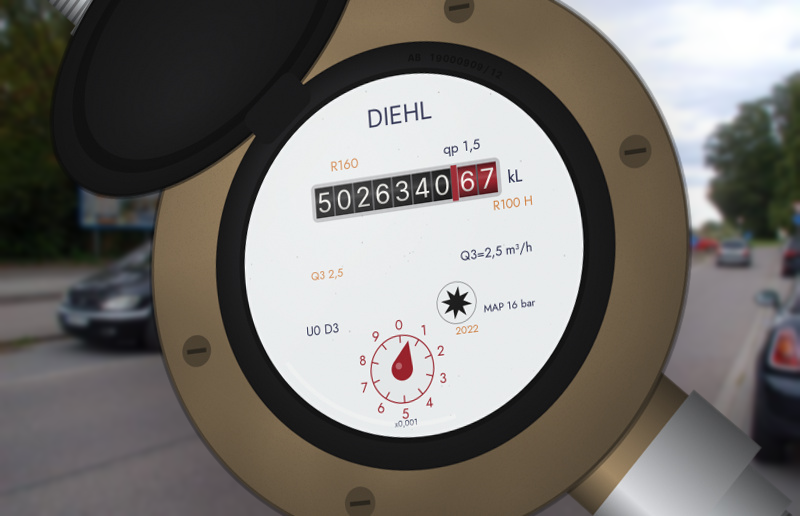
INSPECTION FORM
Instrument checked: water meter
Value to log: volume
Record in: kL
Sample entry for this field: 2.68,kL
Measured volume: 5026340.670,kL
